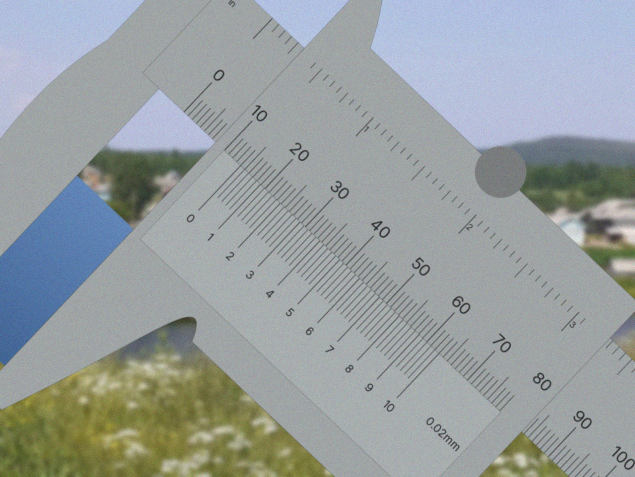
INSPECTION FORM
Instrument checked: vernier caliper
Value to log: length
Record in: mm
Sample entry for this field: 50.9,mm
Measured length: 14.0,mm
